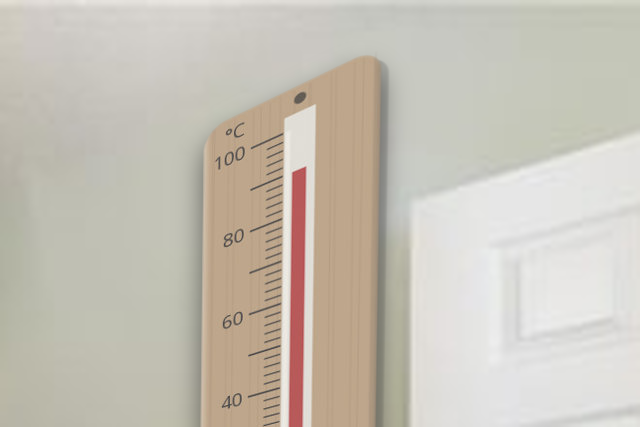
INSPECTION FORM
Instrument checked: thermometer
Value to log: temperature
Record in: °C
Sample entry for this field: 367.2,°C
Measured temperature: 90,°C
